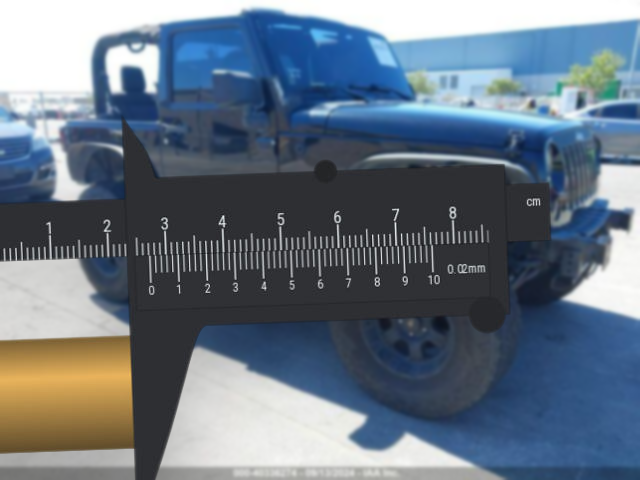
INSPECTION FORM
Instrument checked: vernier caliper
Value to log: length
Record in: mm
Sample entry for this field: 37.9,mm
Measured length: 27.2,mm
